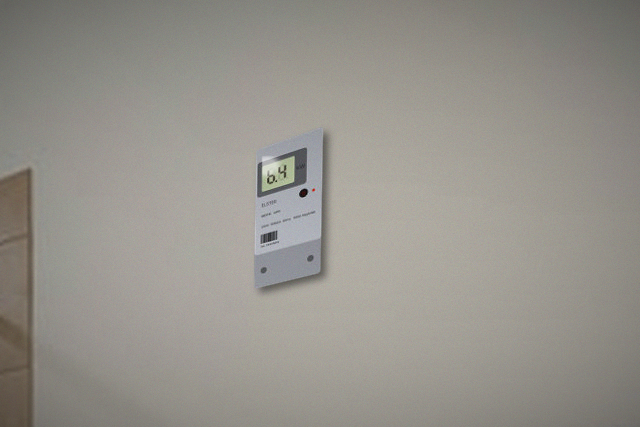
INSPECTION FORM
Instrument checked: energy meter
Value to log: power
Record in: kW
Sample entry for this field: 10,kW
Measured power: 6.4,kW
